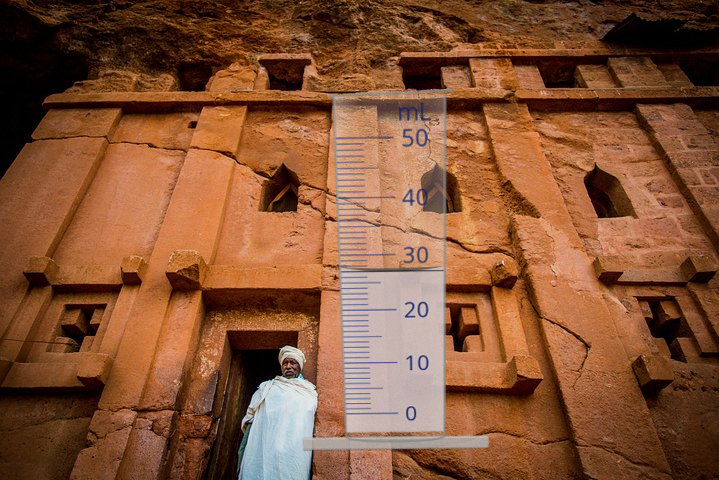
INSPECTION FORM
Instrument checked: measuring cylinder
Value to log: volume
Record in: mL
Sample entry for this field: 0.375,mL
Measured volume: 27,mL
